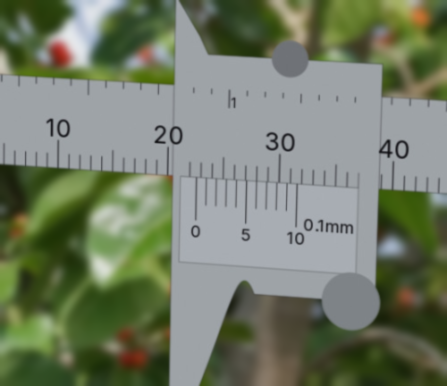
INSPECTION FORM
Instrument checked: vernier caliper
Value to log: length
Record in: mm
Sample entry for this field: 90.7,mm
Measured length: 22.6,mm
